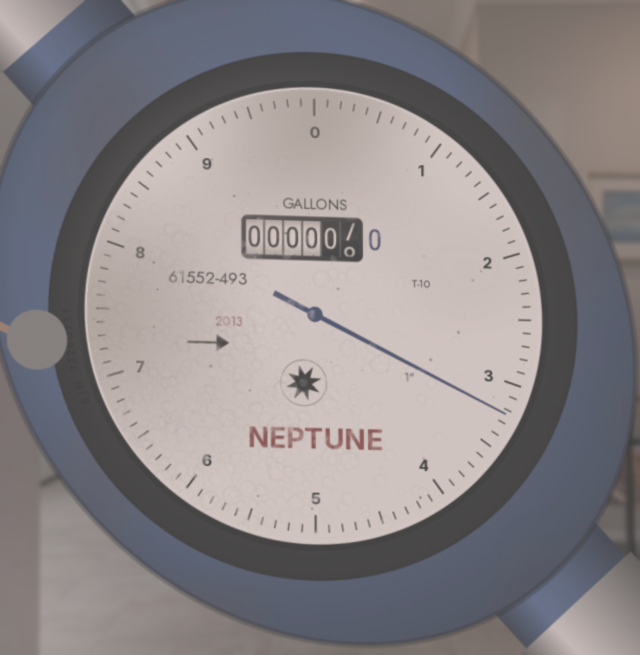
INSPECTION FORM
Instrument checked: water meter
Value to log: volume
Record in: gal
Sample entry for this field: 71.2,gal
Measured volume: 73.2,gal
